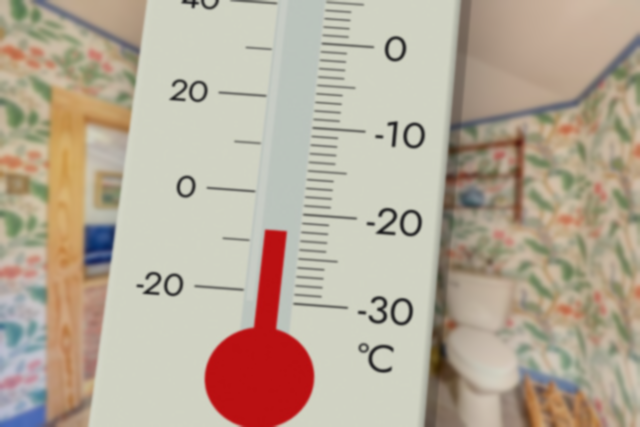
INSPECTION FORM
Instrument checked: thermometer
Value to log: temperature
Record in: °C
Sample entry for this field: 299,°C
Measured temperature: -22,°C
